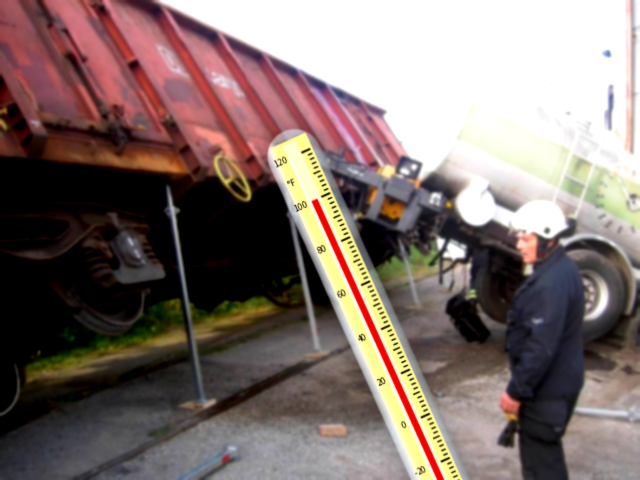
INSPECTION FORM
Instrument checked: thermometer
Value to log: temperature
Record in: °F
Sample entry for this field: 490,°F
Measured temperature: 100,°F
